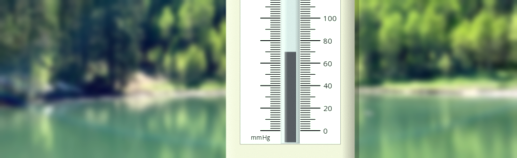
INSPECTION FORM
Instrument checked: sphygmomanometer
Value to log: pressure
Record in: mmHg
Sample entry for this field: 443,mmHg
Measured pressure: 70,mmHg
